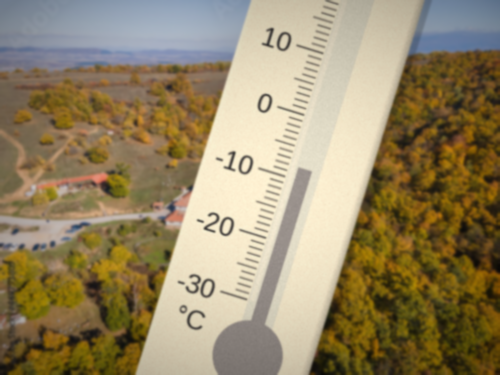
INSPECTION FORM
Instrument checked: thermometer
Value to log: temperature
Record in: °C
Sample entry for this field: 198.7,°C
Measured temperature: -8,°C
